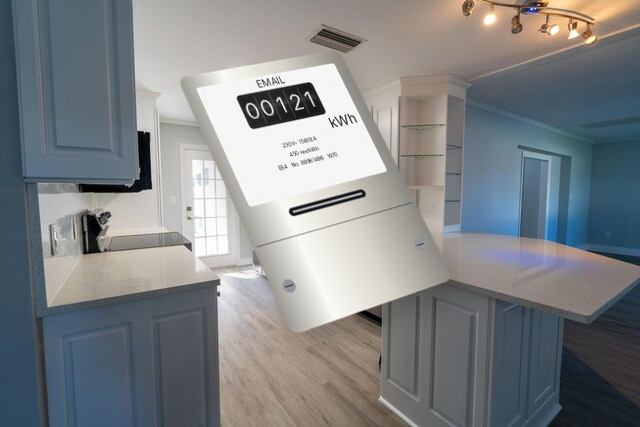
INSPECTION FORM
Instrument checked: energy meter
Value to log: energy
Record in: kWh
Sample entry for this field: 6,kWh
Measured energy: 121,kWh
